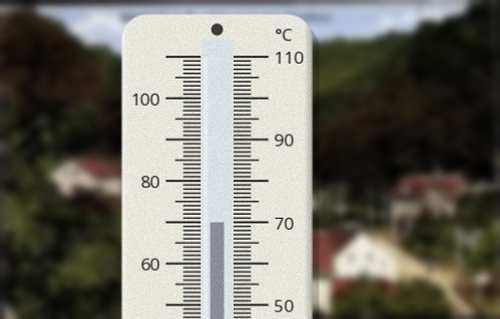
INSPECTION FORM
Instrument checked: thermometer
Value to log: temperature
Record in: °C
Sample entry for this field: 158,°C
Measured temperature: 70,°C
